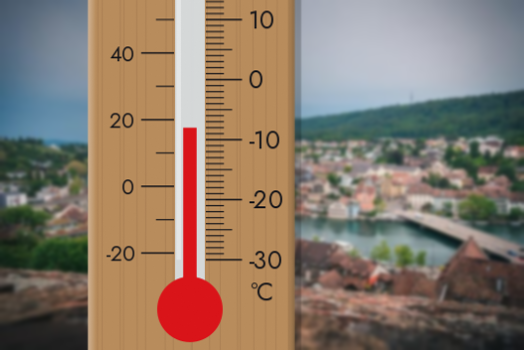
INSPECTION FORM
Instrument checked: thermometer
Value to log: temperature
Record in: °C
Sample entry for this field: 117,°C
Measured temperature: -8,°C
